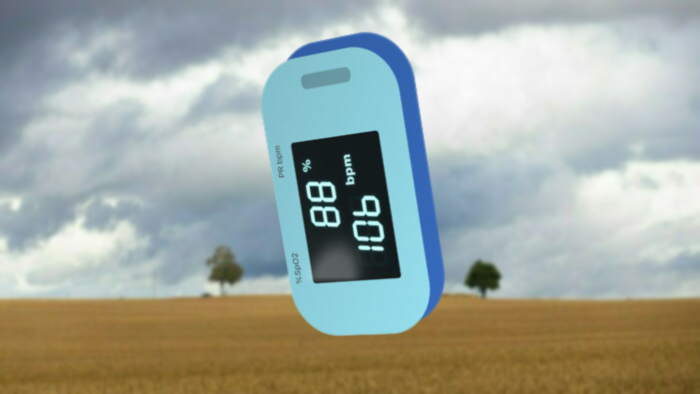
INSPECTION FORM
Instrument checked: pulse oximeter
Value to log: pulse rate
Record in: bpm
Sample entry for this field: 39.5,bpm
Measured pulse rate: 106,bpm
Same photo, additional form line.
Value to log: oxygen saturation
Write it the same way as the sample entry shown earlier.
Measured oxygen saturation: 88,%
